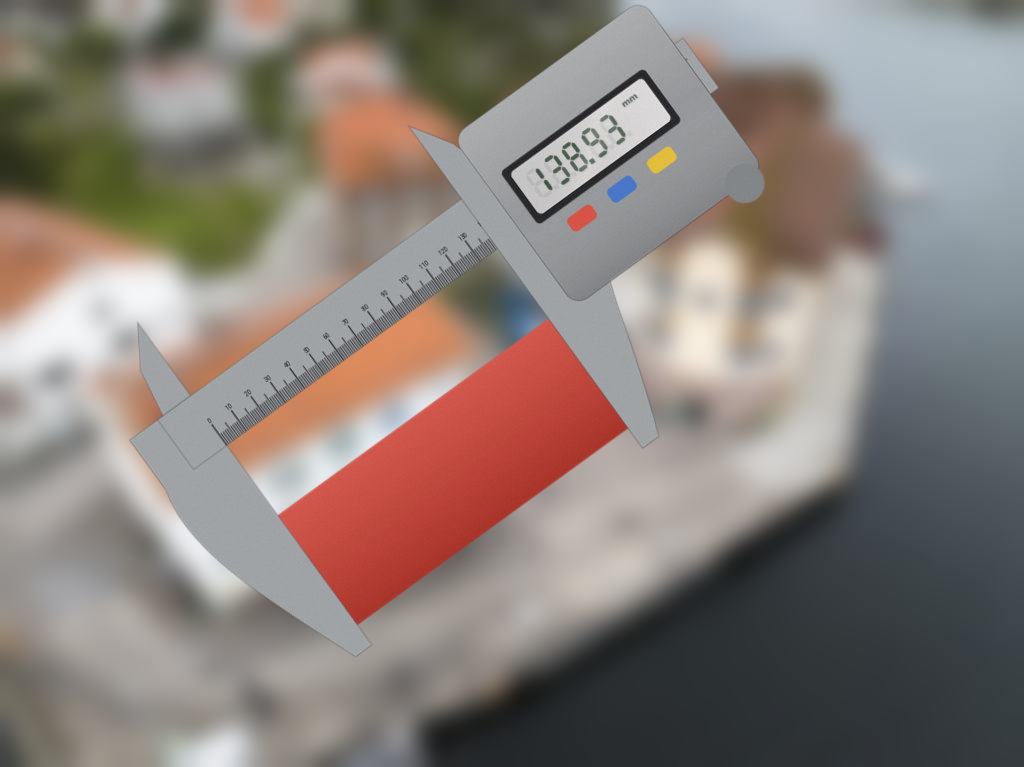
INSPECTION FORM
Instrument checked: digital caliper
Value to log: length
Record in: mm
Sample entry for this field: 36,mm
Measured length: 138.93,mm
